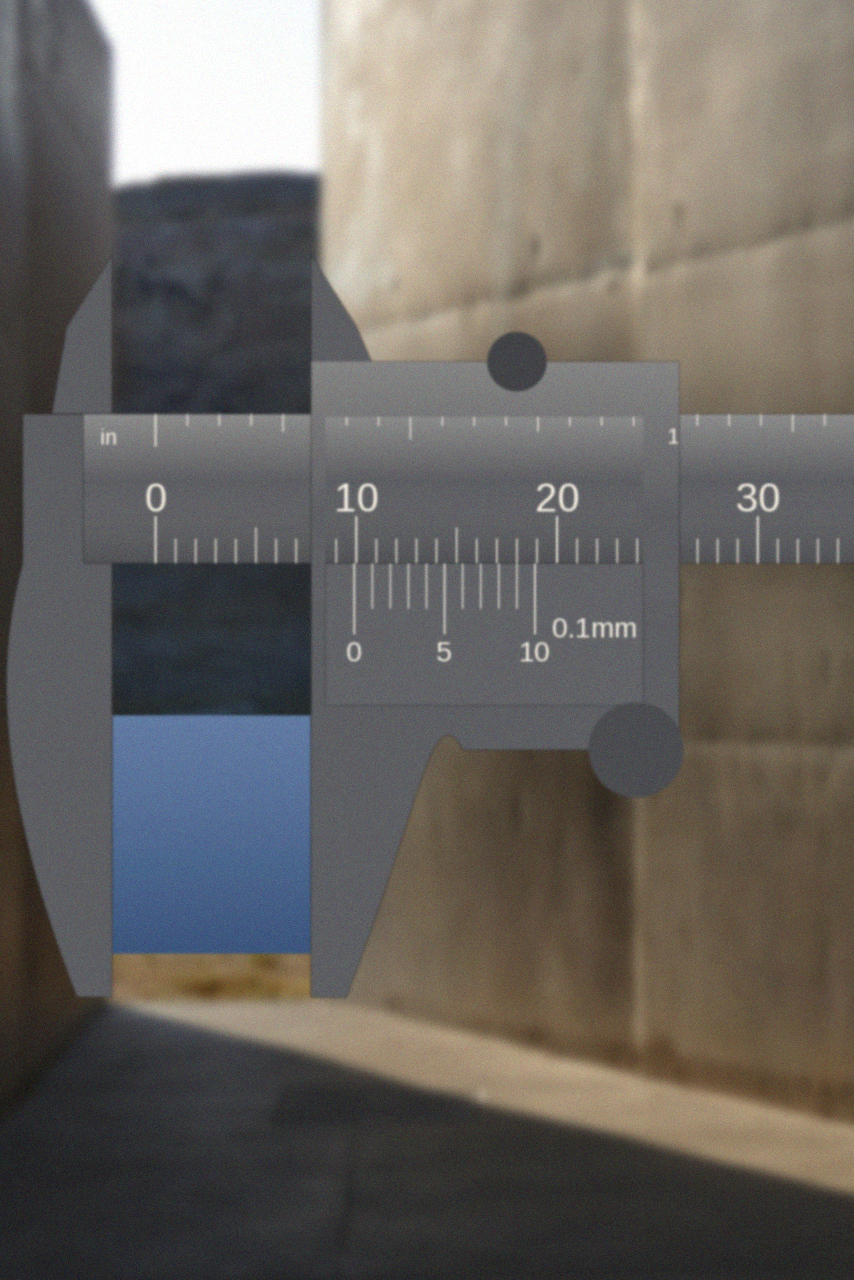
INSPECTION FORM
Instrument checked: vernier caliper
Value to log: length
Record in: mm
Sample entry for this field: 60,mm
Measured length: 9.9,mm
